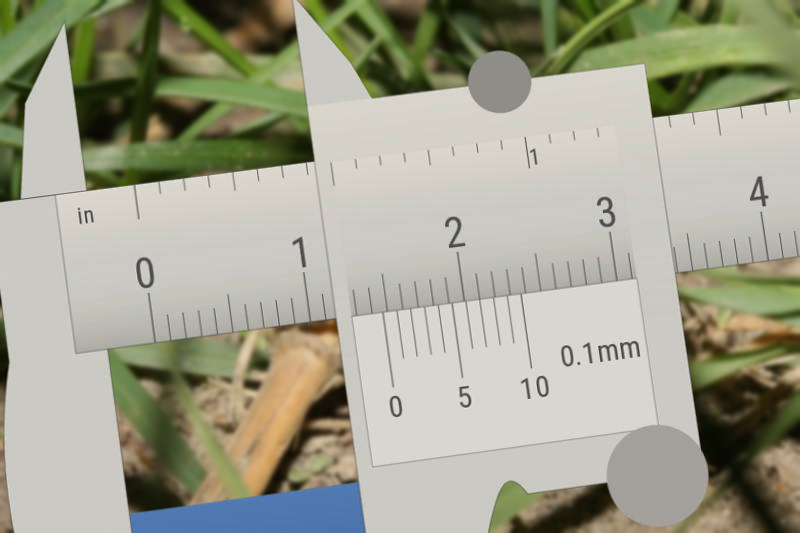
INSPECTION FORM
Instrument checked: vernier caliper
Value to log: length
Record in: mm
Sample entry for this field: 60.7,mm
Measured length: 14.7,mm
